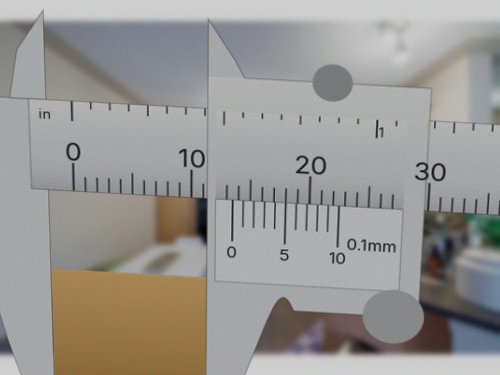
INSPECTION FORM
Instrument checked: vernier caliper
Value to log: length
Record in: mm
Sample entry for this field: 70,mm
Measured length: 13.5,mm
